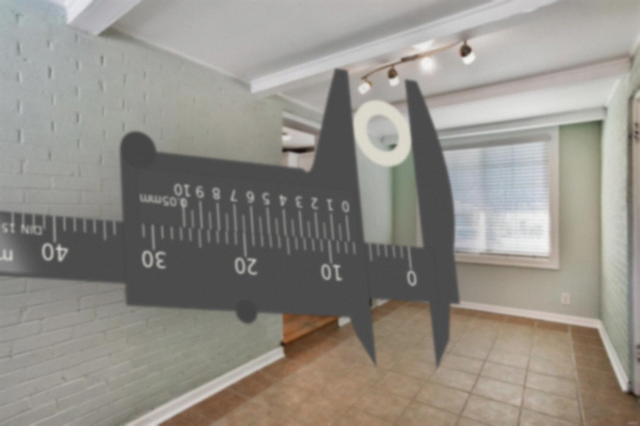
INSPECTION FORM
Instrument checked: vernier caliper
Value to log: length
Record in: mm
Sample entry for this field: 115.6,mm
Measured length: 7.6,mm
